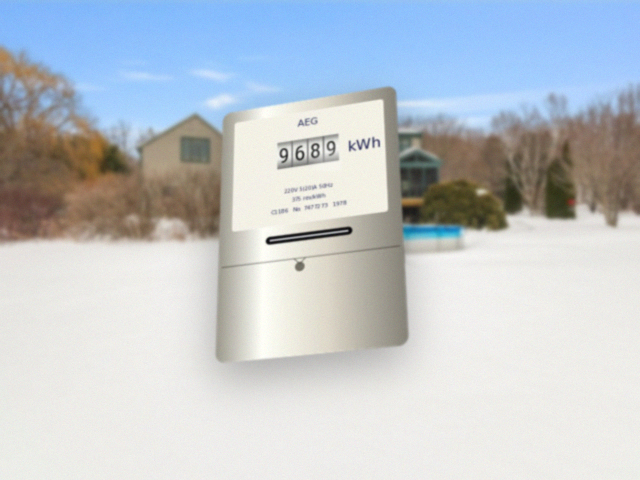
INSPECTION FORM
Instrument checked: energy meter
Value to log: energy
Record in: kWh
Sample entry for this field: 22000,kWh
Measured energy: 9689,kWh
